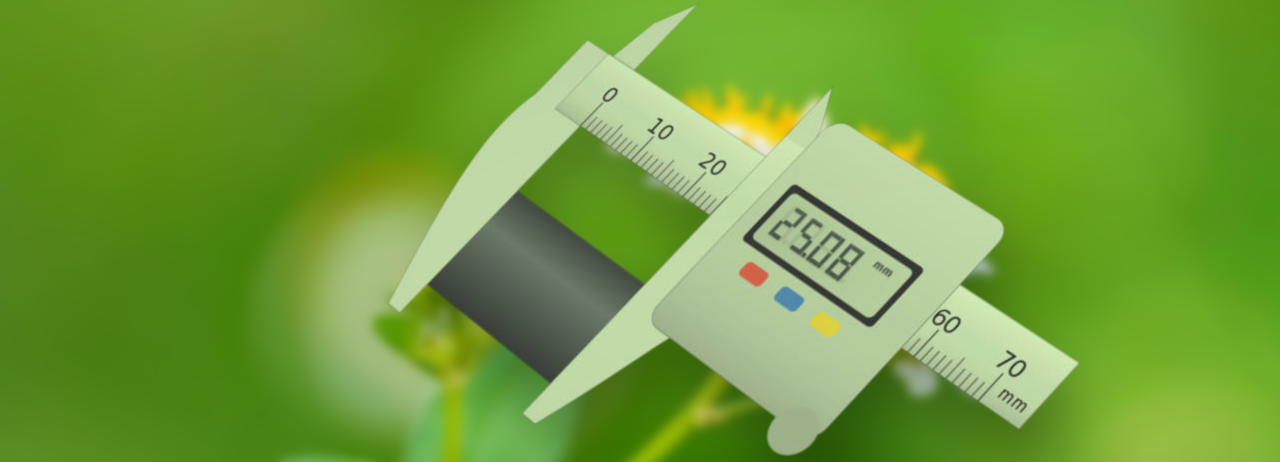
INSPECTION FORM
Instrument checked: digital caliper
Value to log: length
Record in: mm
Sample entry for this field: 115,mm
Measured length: 25.08,mm
